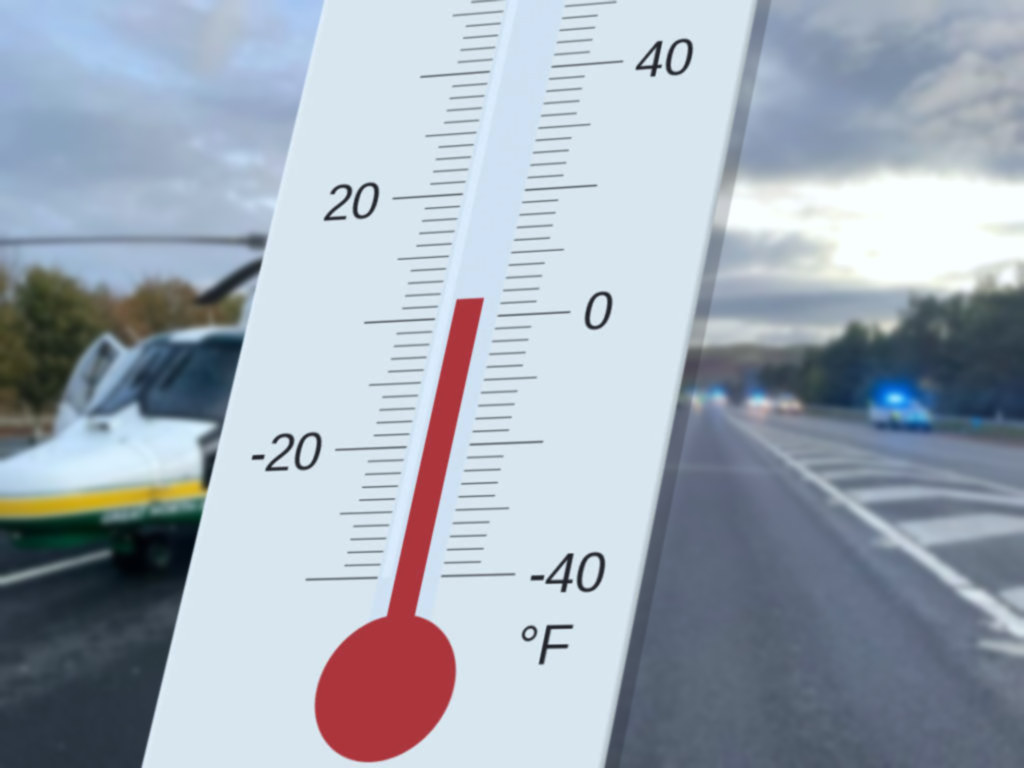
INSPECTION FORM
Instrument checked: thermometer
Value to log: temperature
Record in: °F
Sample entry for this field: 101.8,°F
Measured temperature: 3,°F
